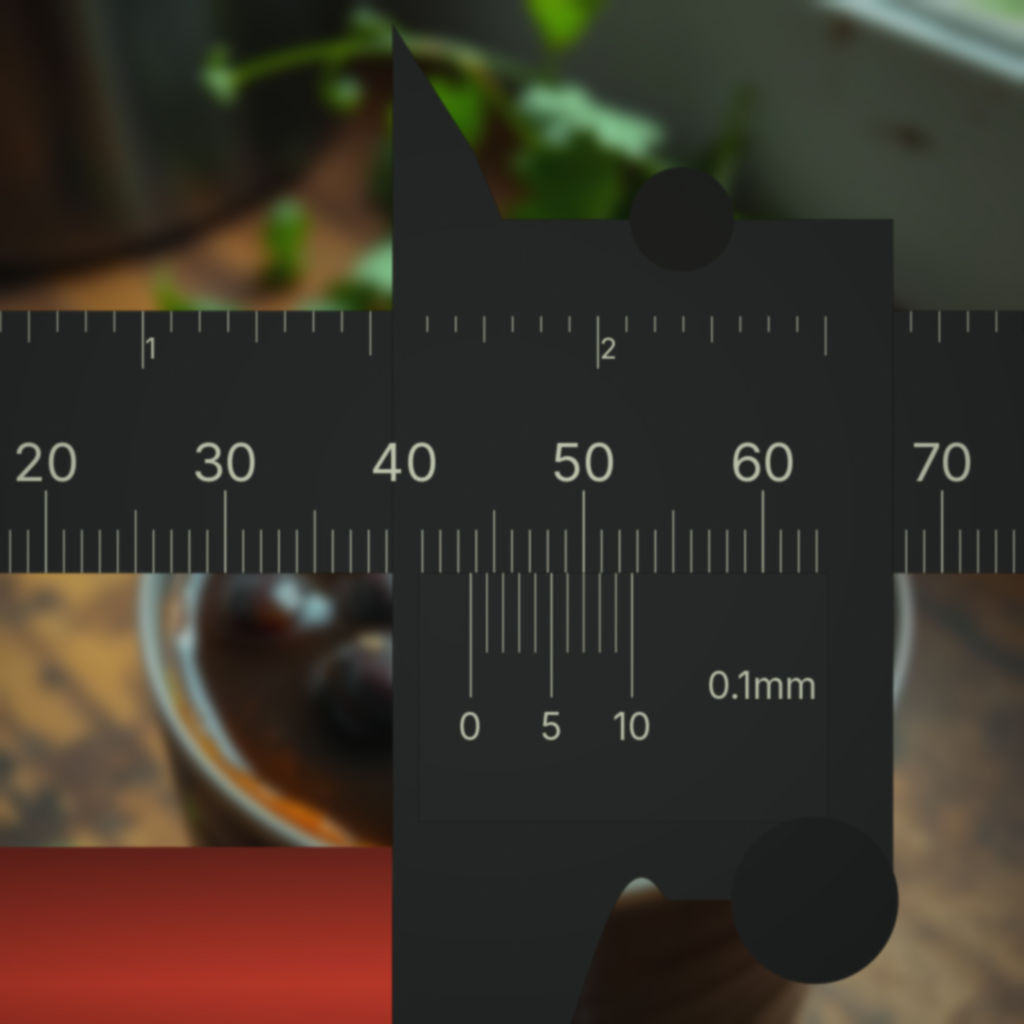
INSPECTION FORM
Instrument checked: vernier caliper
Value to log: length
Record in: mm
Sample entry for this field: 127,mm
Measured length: 43.7,mm
